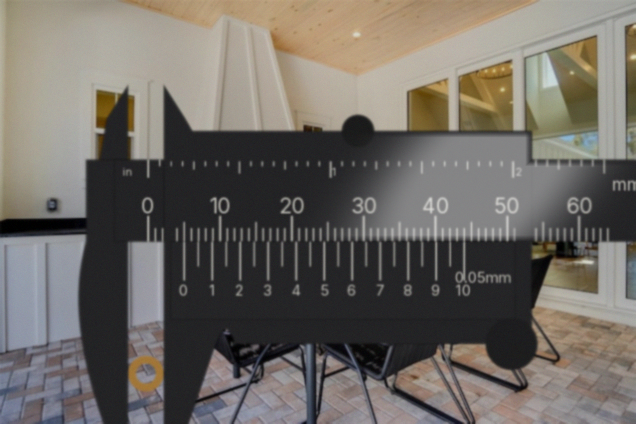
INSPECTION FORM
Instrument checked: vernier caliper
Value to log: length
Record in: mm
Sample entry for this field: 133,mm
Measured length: 5.0,mm
